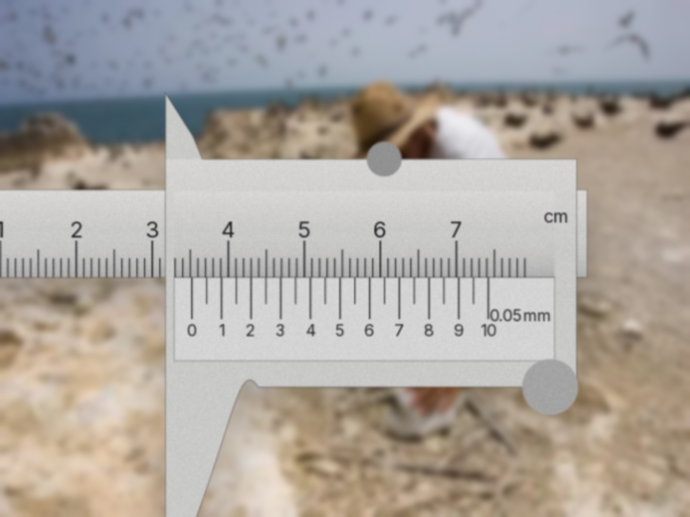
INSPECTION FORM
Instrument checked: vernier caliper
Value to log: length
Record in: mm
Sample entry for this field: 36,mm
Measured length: 35.2,mm
